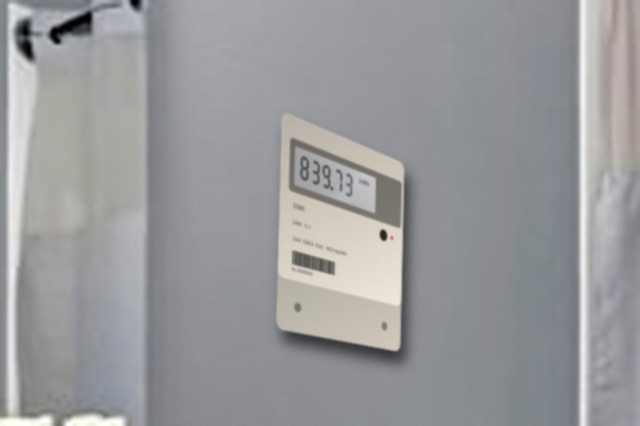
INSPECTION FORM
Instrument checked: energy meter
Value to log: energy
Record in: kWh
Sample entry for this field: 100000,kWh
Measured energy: 839.73,kWh
